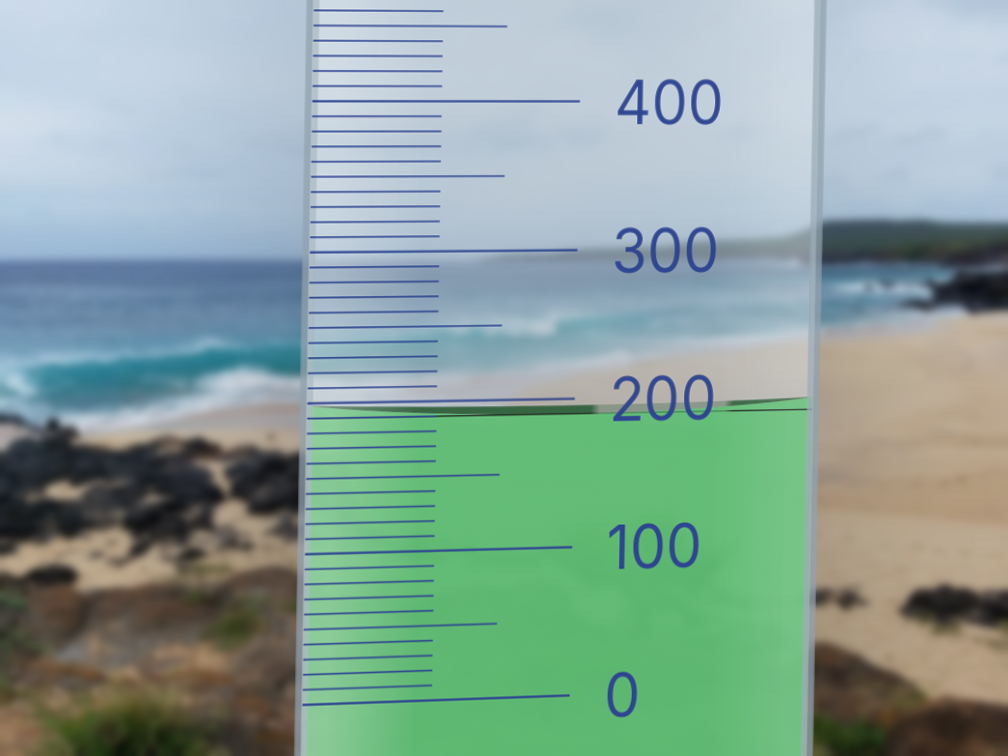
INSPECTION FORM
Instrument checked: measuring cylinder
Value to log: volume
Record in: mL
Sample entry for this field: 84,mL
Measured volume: 190,mL
